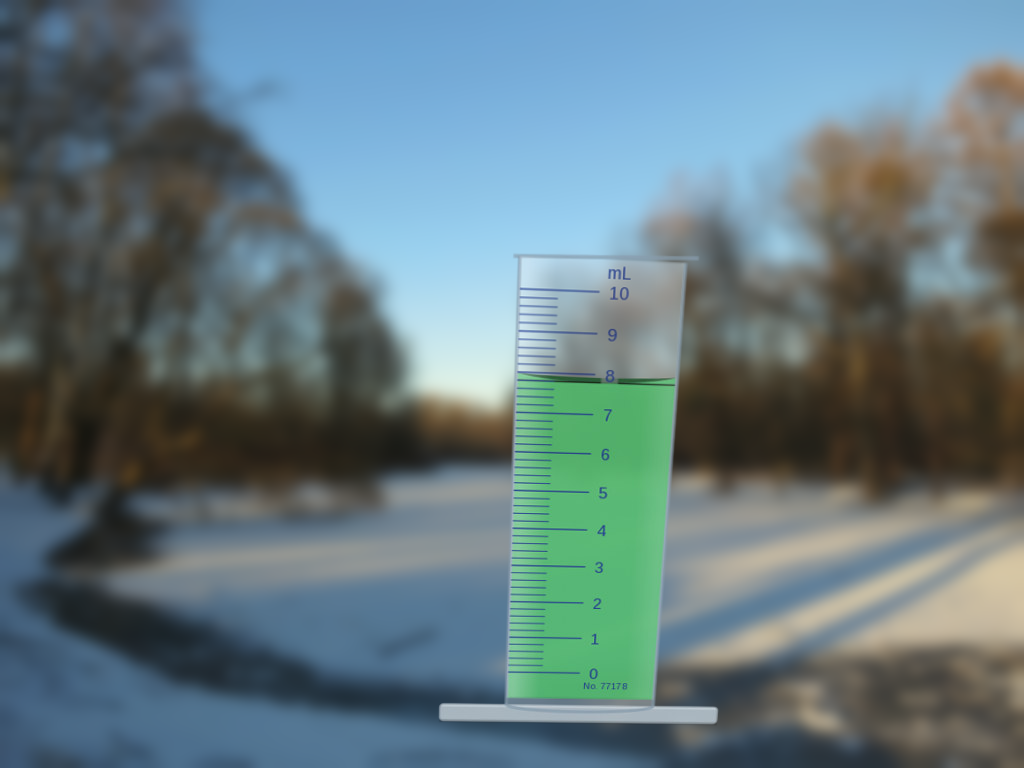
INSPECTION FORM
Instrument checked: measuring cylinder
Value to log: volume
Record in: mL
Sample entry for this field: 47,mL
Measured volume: 7.8,mL
